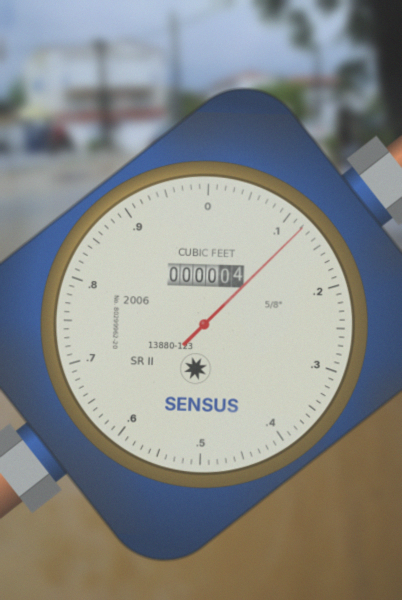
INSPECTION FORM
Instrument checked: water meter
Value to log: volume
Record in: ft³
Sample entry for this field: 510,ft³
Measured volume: 4.12,ft³
